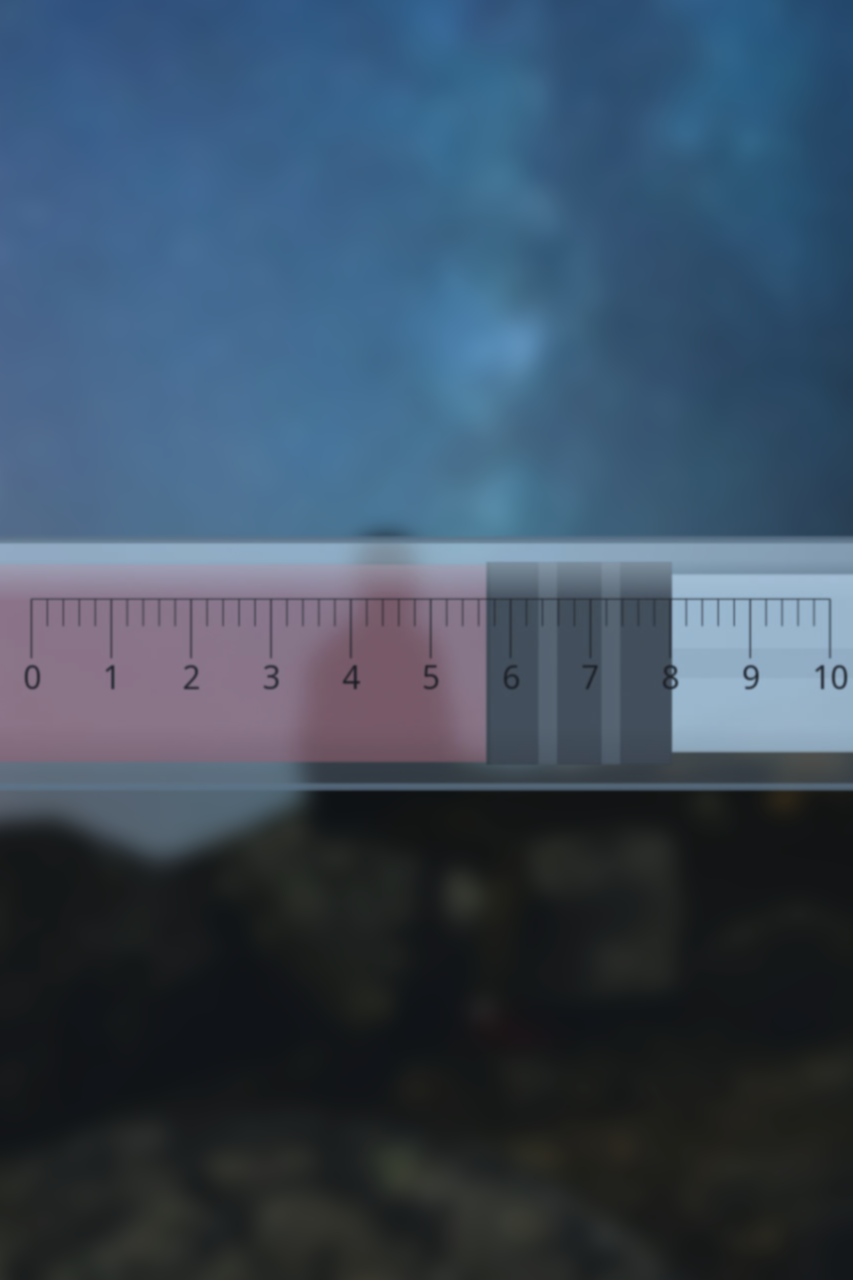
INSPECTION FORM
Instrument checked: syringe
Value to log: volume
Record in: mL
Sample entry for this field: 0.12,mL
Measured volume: 5.7,mL
